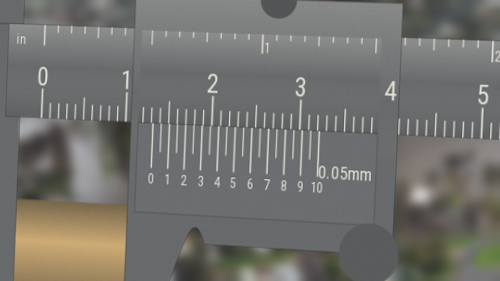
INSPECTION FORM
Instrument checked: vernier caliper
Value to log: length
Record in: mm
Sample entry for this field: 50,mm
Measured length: 13.2,mm
